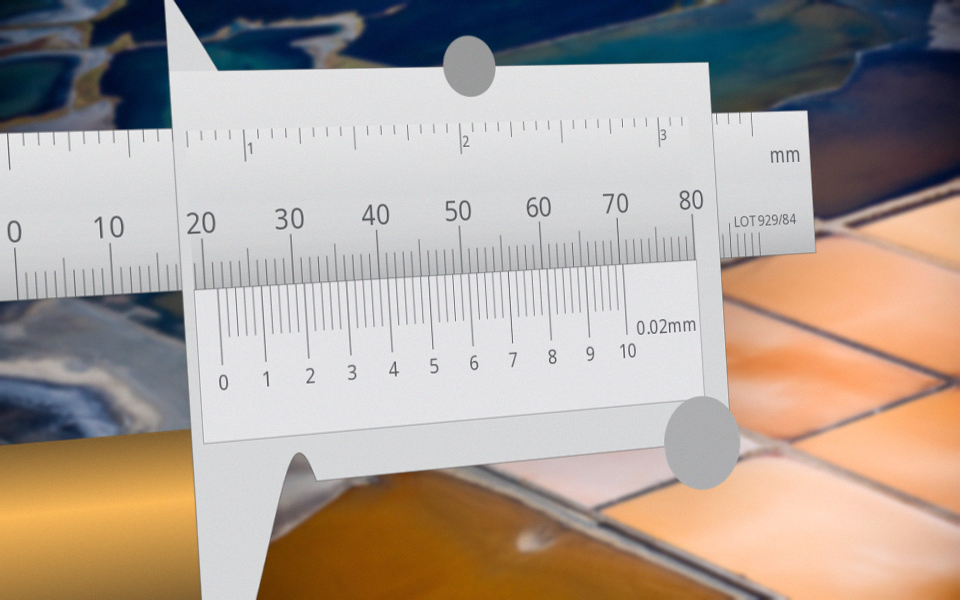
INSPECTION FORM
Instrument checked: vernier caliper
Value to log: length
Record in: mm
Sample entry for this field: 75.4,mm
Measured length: 21.4,mm
